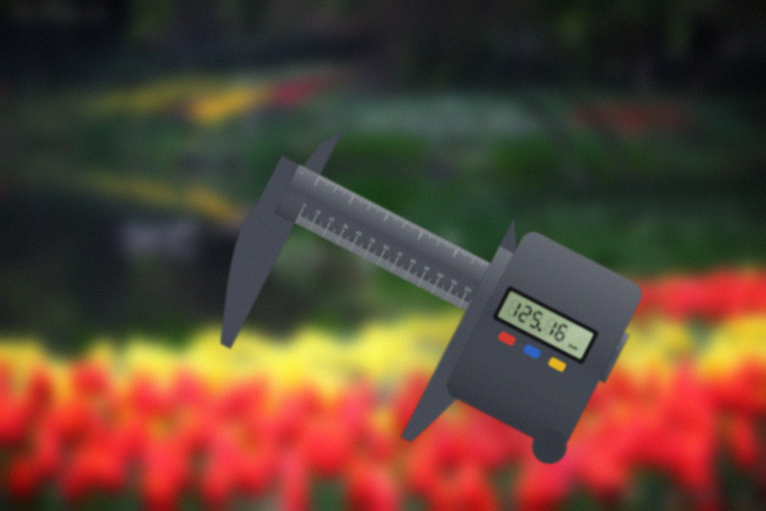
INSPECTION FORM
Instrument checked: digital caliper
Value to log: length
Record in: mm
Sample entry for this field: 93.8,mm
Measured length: 125.16,mm
